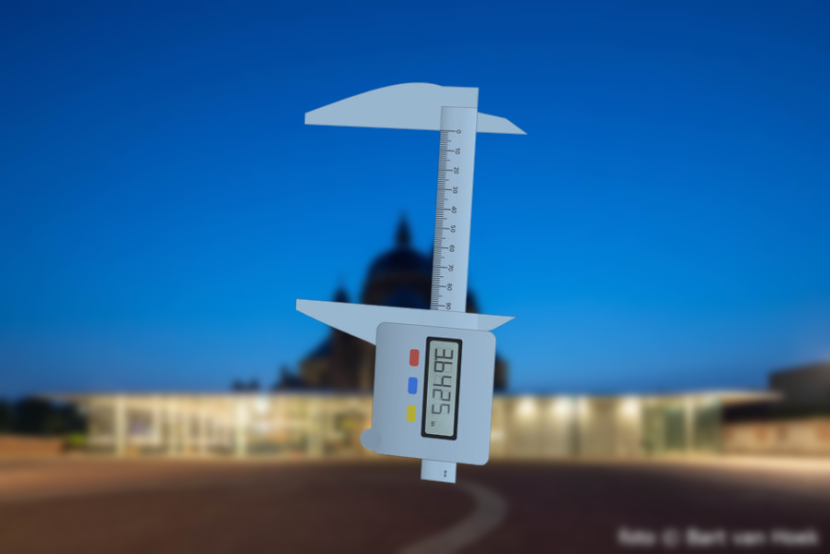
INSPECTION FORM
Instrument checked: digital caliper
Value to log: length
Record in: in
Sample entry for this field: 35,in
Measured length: 3.6425,in
